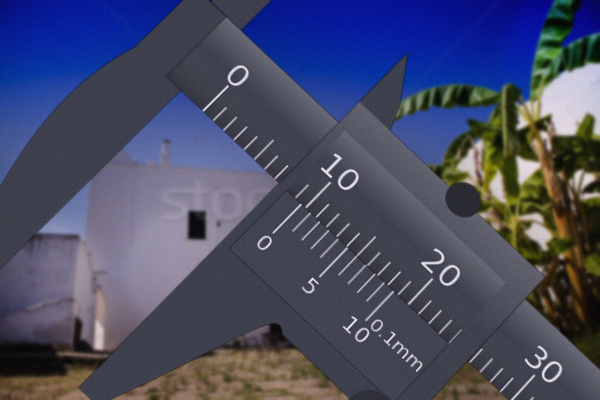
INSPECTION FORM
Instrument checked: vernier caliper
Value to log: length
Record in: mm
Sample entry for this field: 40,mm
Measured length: 9.6,mm
